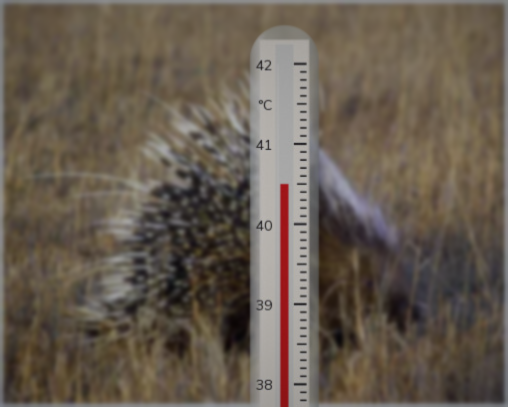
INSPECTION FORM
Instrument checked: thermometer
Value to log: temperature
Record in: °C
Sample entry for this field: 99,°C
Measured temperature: 40.5,°C
